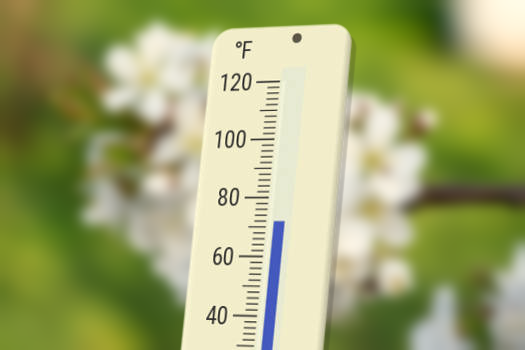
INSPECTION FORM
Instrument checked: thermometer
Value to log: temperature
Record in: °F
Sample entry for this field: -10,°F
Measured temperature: 72,°F
